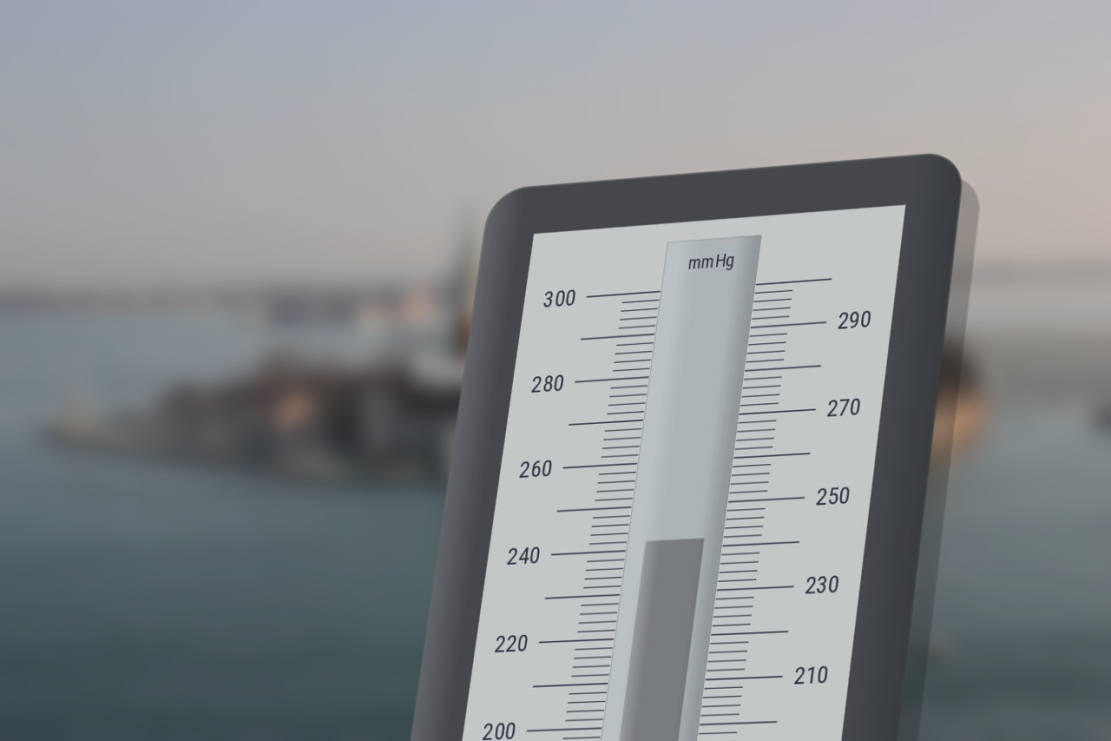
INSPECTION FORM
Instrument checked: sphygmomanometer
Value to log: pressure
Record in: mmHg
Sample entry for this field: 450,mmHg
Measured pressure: 242,mmHg
